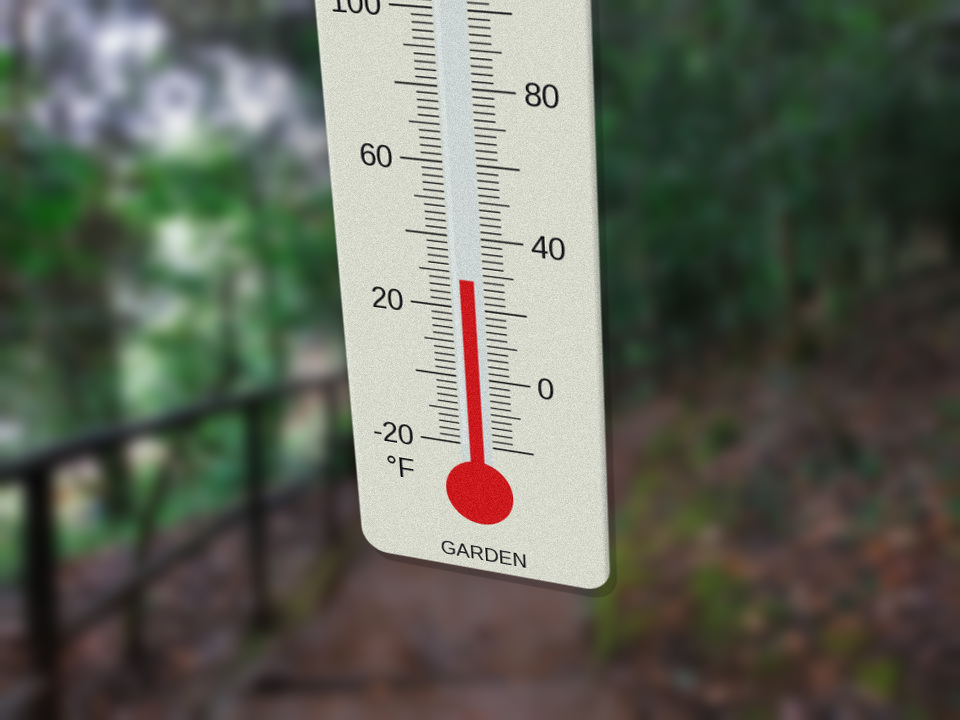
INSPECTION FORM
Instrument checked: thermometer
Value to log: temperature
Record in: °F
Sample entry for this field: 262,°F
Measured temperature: 28,°F
